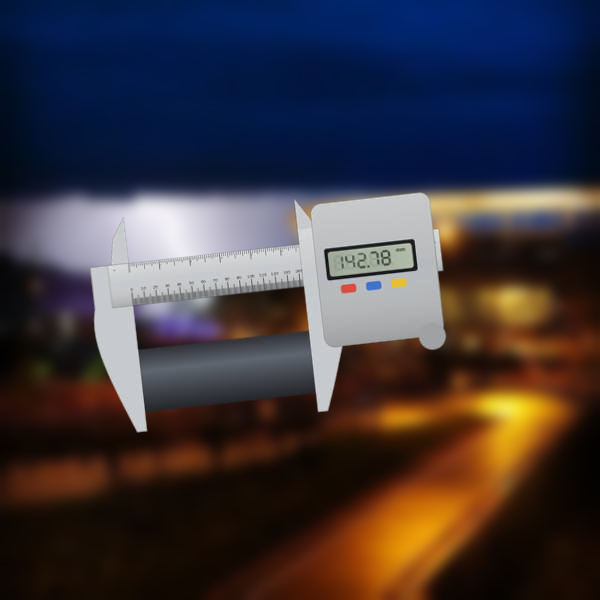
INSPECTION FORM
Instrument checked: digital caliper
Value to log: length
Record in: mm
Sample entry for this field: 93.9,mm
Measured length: 142.78,mm
